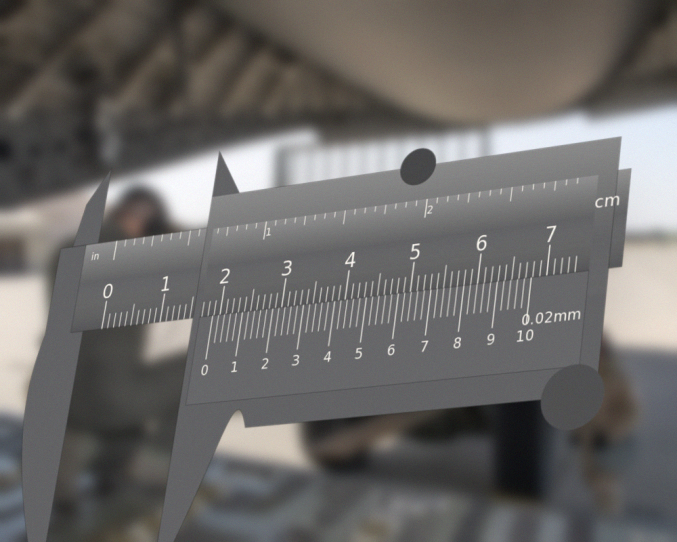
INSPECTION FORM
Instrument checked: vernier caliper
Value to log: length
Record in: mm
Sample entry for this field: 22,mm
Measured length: 18.8,mm
